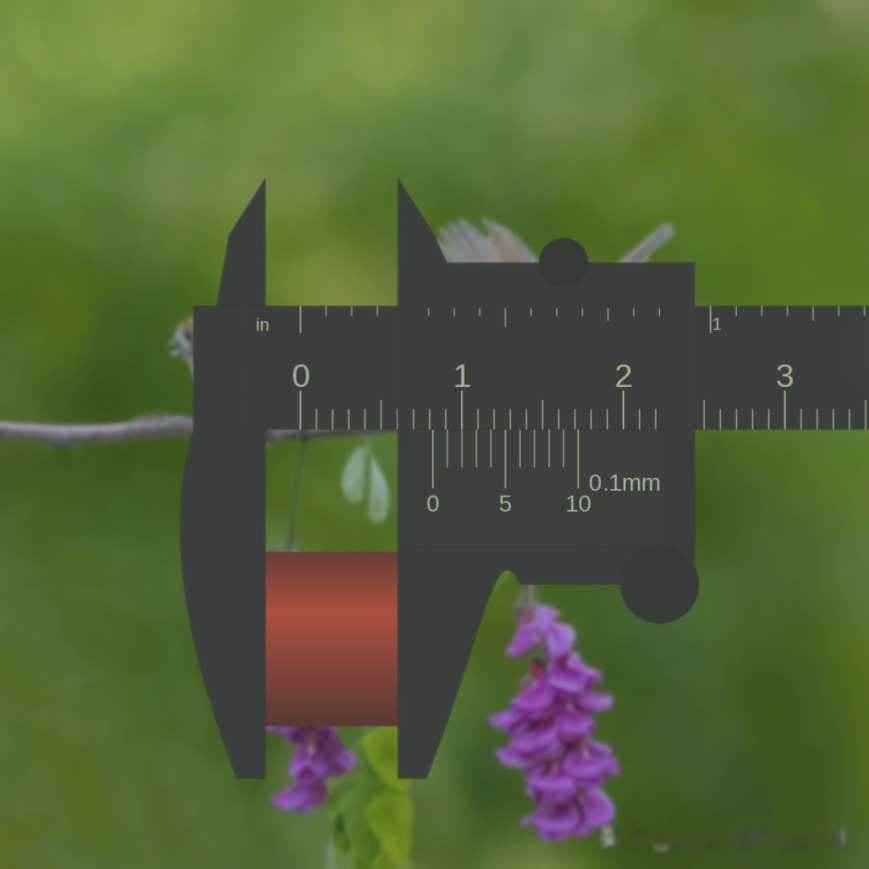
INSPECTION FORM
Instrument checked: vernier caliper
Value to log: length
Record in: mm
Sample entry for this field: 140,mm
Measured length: 8.2,mm
